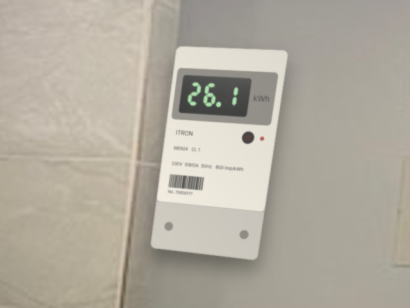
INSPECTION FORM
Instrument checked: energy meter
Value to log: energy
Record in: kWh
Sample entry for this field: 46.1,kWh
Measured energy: 26.1,kWh
